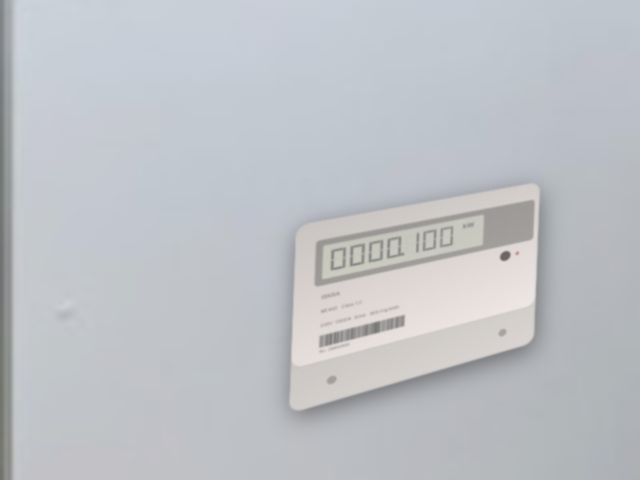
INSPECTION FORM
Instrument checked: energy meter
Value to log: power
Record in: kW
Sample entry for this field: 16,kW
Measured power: 0.100,kW
